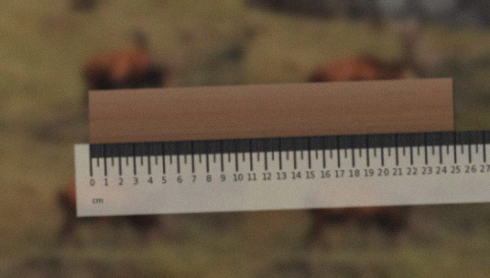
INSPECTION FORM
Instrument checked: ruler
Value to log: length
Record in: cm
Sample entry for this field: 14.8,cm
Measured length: 25,cm
